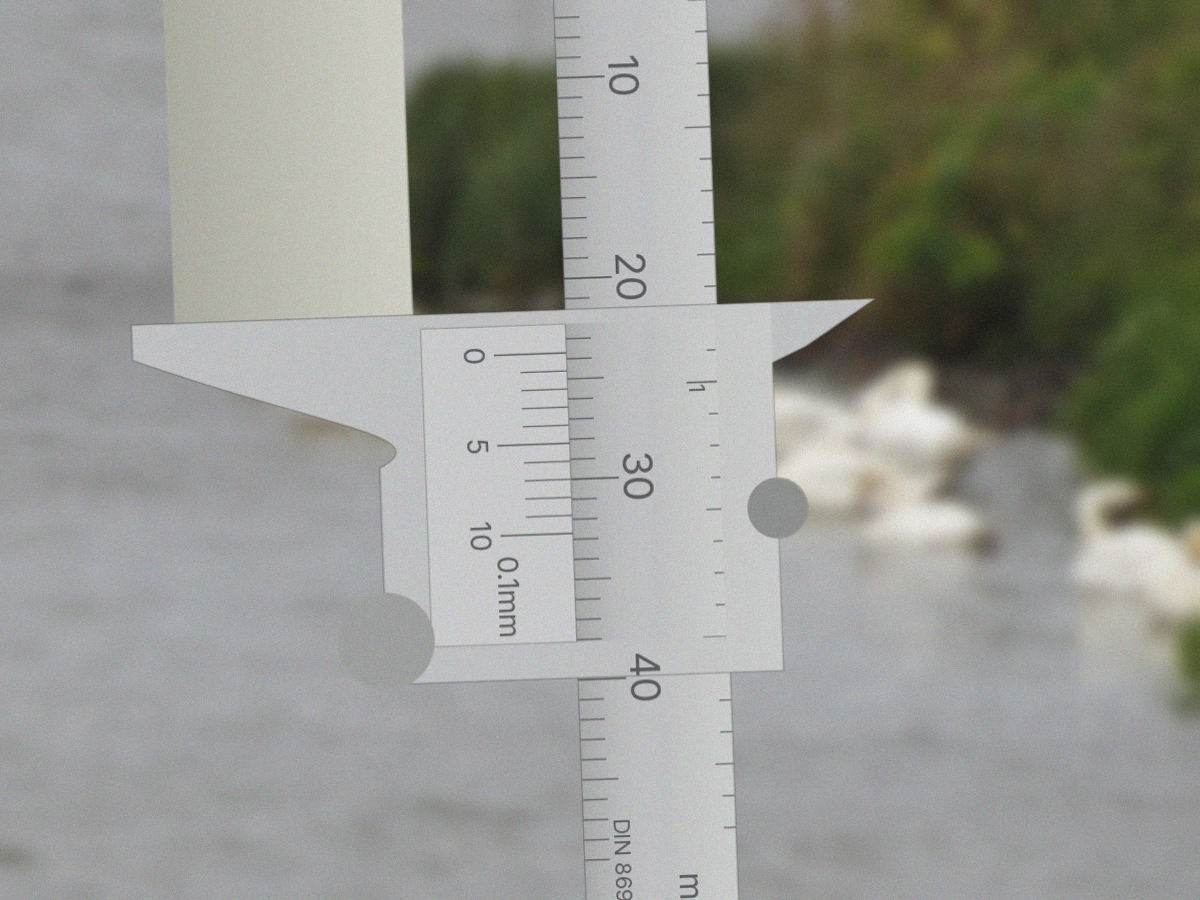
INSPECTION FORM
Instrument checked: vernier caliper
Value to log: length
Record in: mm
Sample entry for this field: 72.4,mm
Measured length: 23.7,mm
